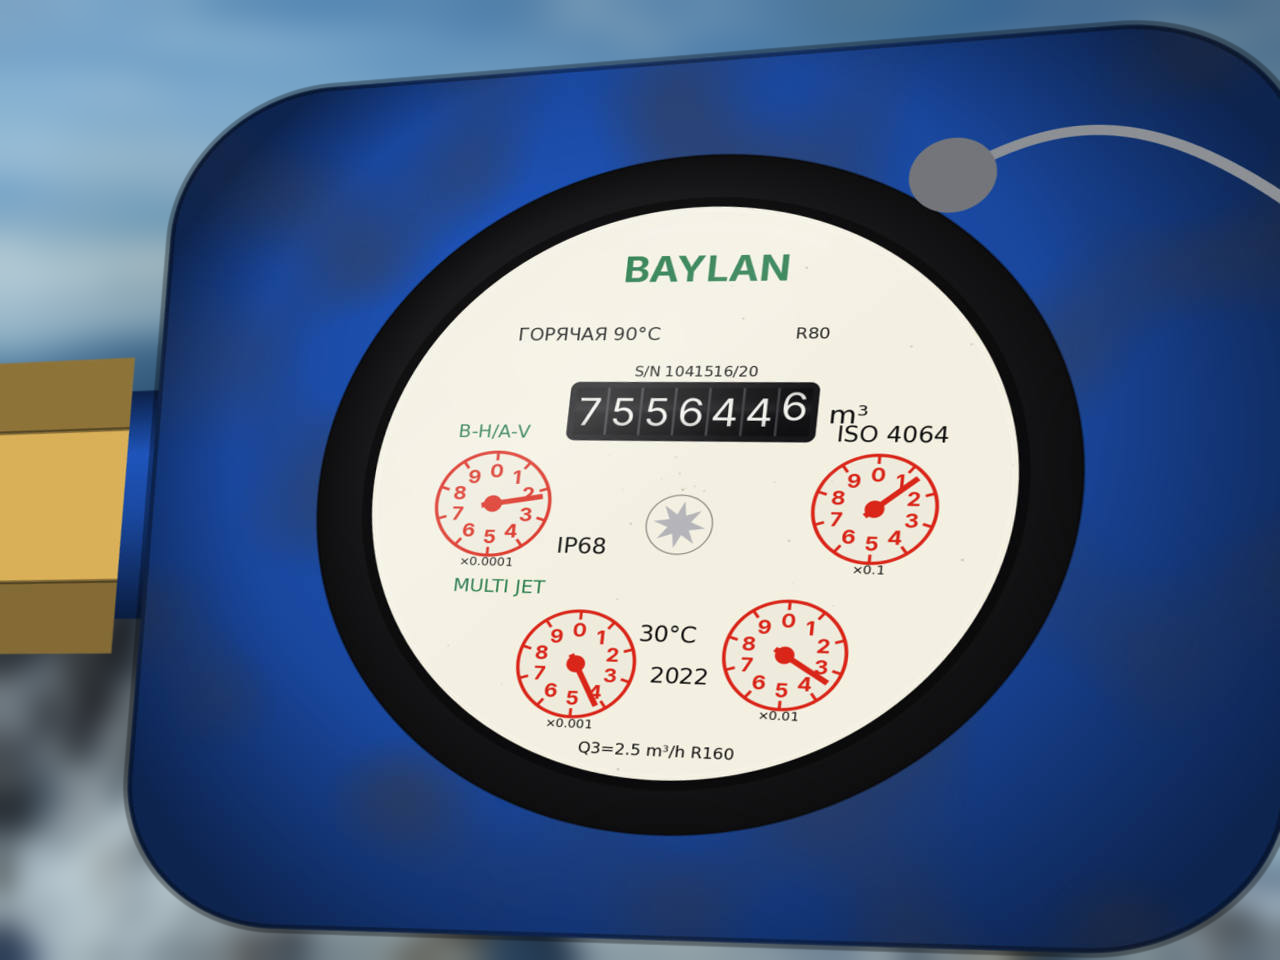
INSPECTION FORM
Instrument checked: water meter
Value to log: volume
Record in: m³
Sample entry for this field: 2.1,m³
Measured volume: 7556446.1342,m³
